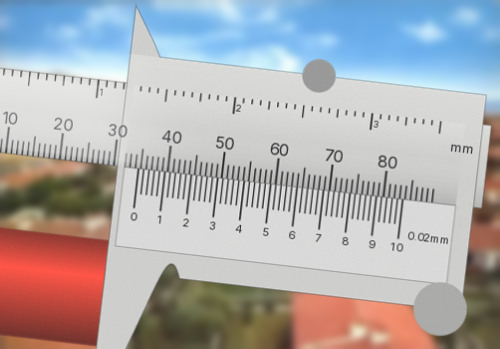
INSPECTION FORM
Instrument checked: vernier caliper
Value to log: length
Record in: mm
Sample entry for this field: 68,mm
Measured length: 34.6,mm
